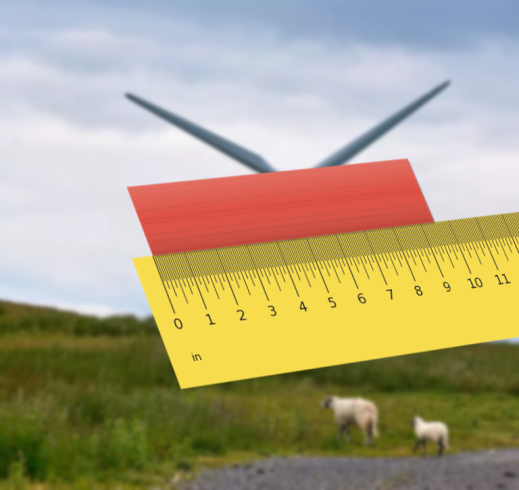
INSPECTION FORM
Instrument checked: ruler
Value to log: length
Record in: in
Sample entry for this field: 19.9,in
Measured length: 9.5,in
